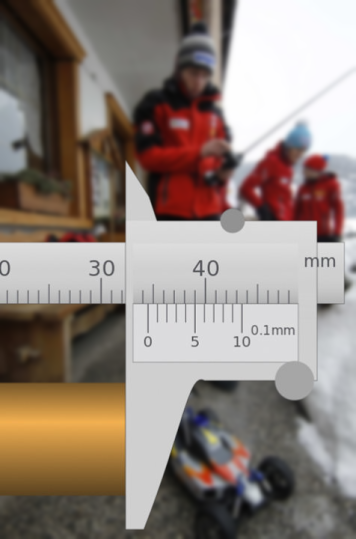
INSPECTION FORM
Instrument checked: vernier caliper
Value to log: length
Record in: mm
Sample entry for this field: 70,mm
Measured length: 34.5,mm
